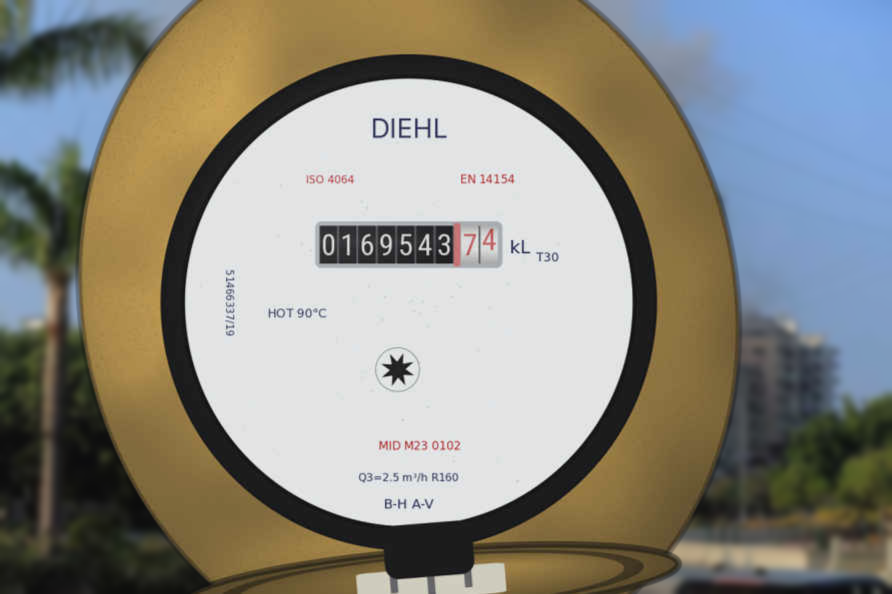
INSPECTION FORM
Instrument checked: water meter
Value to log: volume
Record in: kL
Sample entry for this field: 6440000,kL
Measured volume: 169543.74,kL
